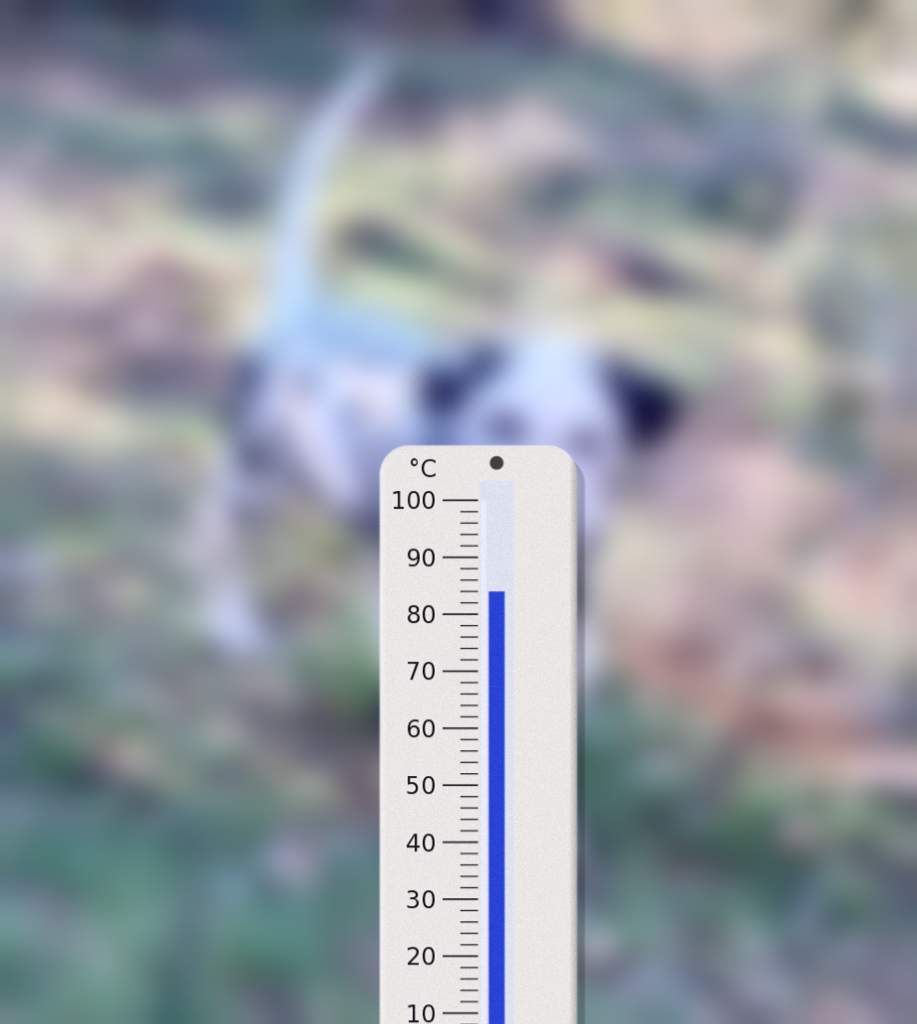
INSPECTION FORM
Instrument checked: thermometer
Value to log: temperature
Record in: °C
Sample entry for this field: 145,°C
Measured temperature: 84,°C
